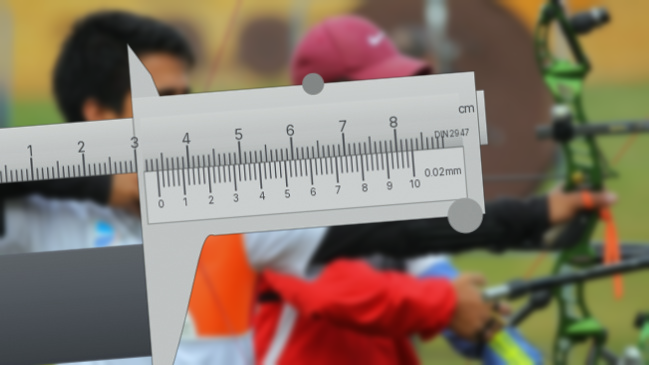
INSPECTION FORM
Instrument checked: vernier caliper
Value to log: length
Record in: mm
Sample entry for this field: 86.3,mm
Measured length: 34.0,mm
